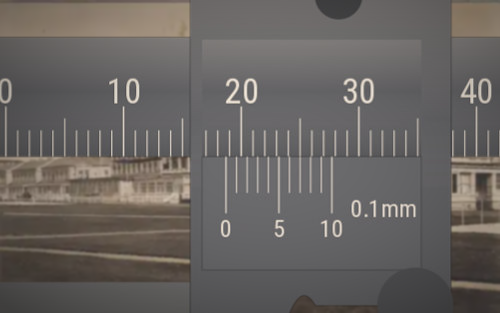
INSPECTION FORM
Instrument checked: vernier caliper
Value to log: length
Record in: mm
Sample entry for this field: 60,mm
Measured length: 18.7,mm
